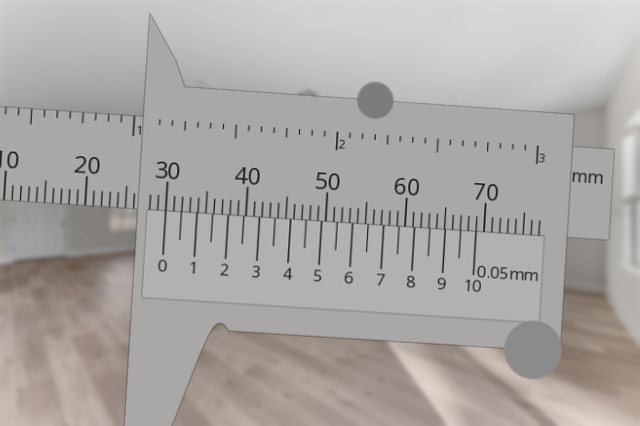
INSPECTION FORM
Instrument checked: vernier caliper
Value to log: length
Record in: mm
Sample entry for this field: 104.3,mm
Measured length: 30.0,mm
